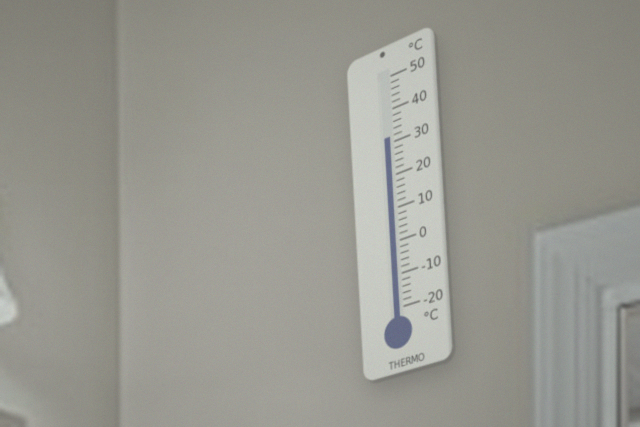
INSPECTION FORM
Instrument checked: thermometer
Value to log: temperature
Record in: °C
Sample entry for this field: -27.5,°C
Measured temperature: 32,°C
